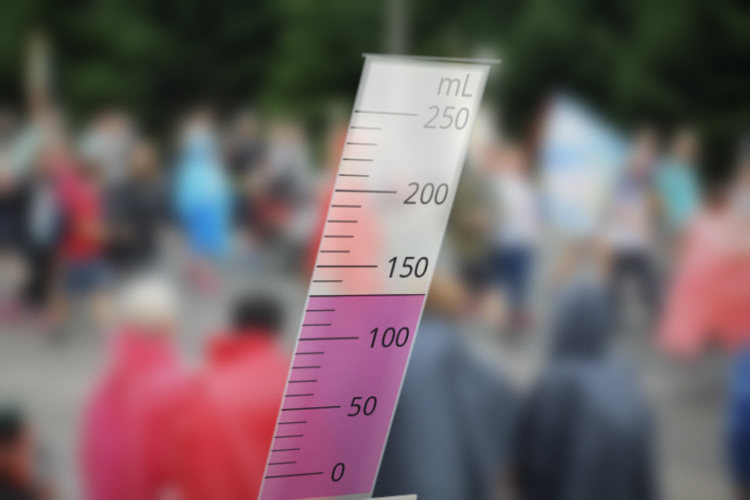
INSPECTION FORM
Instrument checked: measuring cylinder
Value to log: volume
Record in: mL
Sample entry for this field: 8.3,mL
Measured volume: 130,mL
